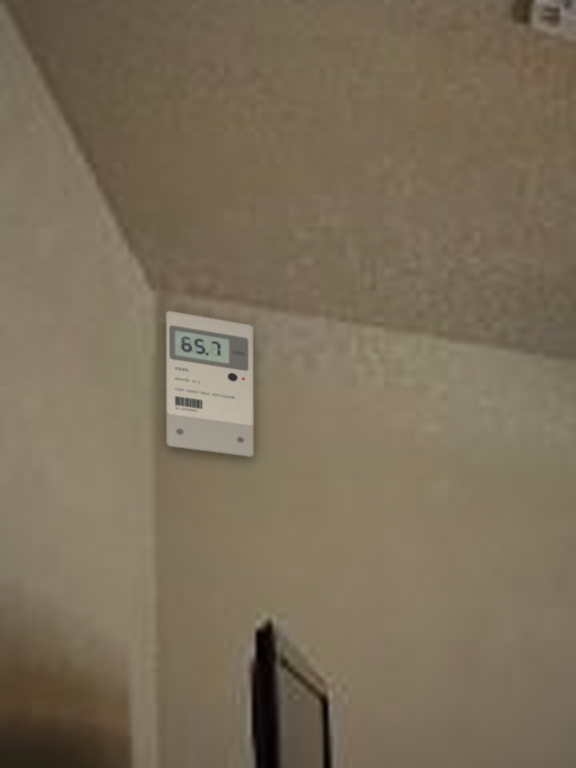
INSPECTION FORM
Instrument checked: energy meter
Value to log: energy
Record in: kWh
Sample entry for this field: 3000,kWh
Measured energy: 65.7,kWh
